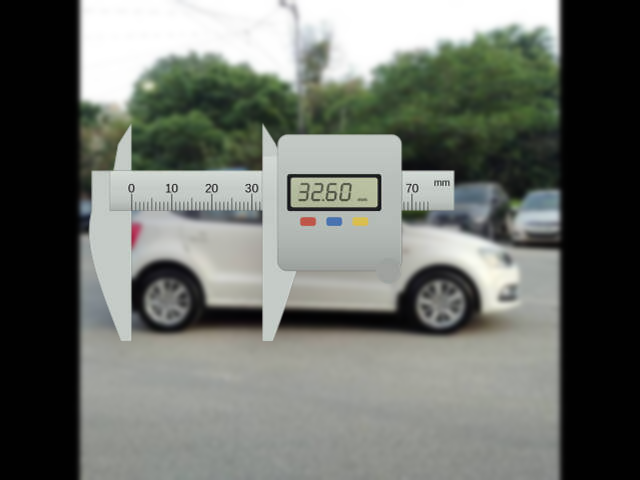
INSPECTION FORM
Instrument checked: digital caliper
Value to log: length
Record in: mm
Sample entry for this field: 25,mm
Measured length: 32.60,mm
